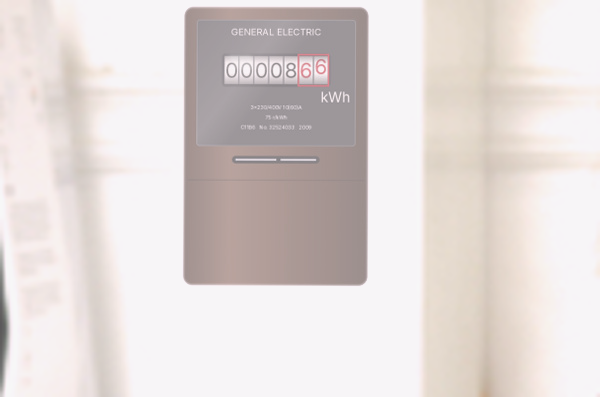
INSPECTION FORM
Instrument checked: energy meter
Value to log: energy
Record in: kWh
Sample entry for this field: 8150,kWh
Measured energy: 8.66,kWh
